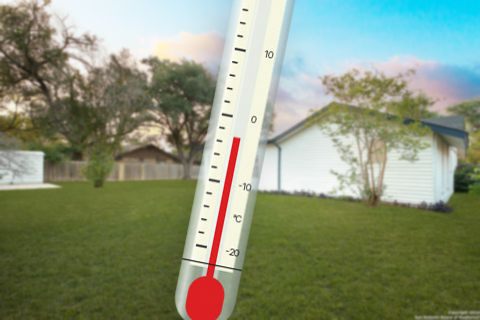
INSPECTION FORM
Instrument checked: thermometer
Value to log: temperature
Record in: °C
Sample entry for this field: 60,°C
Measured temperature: -3,°C
